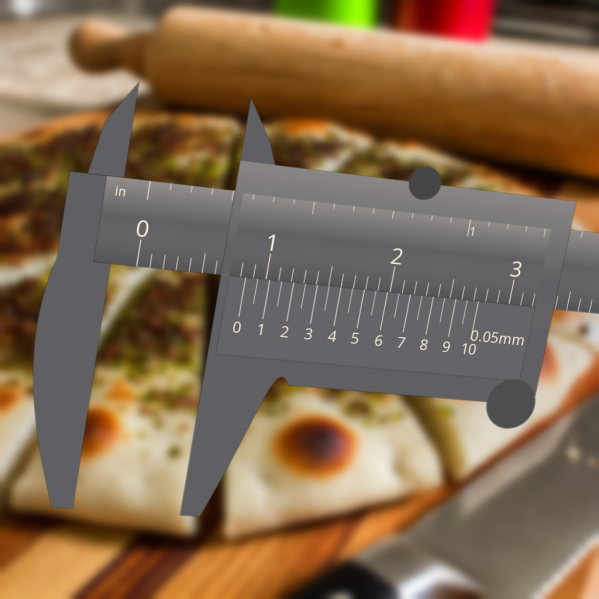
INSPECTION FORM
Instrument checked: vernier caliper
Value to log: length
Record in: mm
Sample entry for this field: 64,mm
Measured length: 8.4,mm
